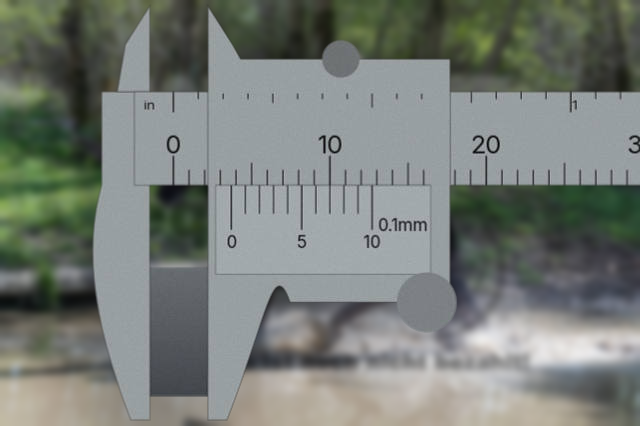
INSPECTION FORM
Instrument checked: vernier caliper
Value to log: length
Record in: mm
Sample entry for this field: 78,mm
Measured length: 3.7,mm
